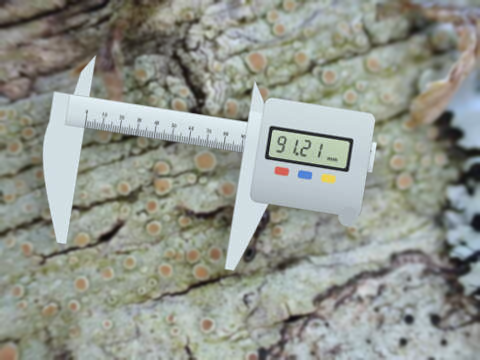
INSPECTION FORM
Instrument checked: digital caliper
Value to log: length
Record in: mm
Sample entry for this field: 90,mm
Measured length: 91.21,mm
